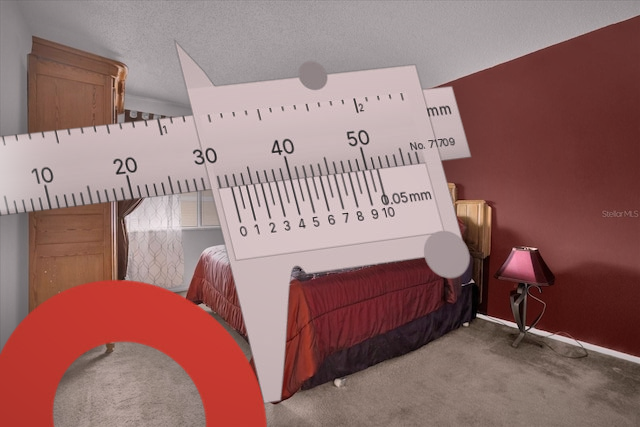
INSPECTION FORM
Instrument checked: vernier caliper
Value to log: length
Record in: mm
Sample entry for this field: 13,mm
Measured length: 32.4,mm
